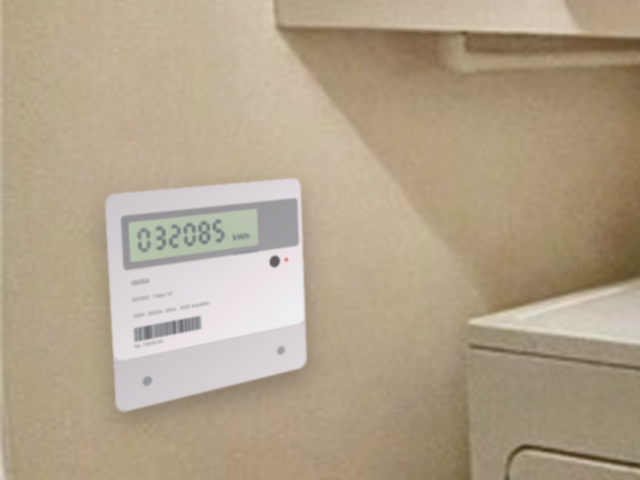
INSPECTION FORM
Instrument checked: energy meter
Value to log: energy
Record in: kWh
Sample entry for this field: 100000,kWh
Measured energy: 32085,kWh
